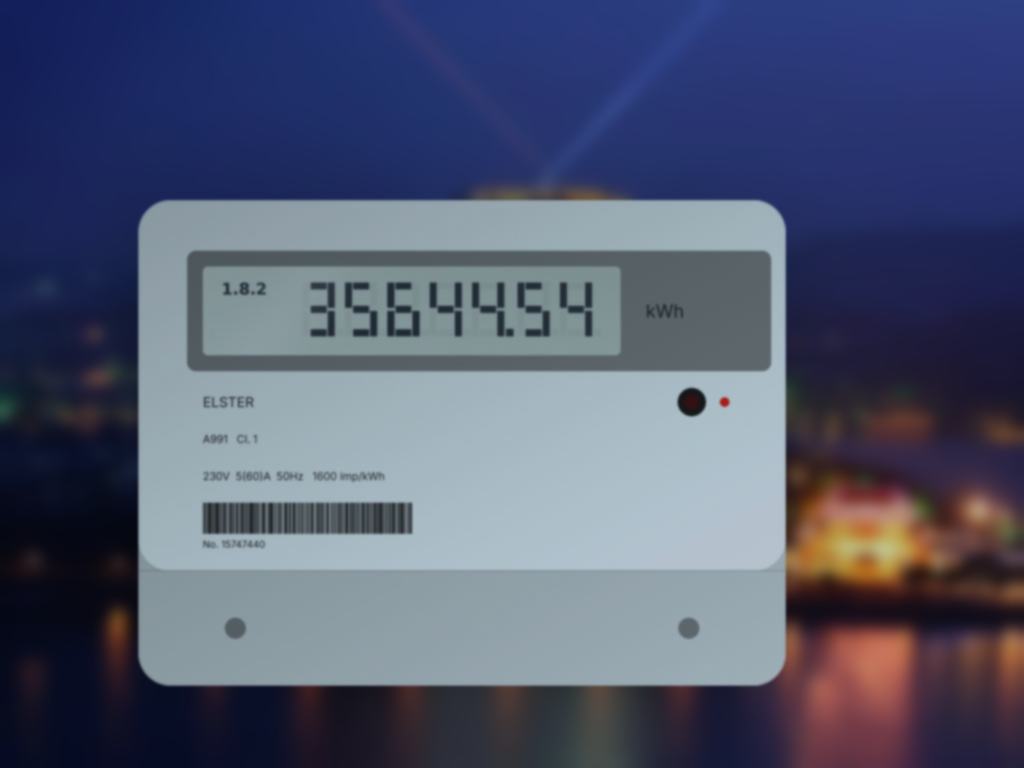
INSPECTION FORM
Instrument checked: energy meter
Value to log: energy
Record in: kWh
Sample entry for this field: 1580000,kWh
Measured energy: 35644.54,kWh
